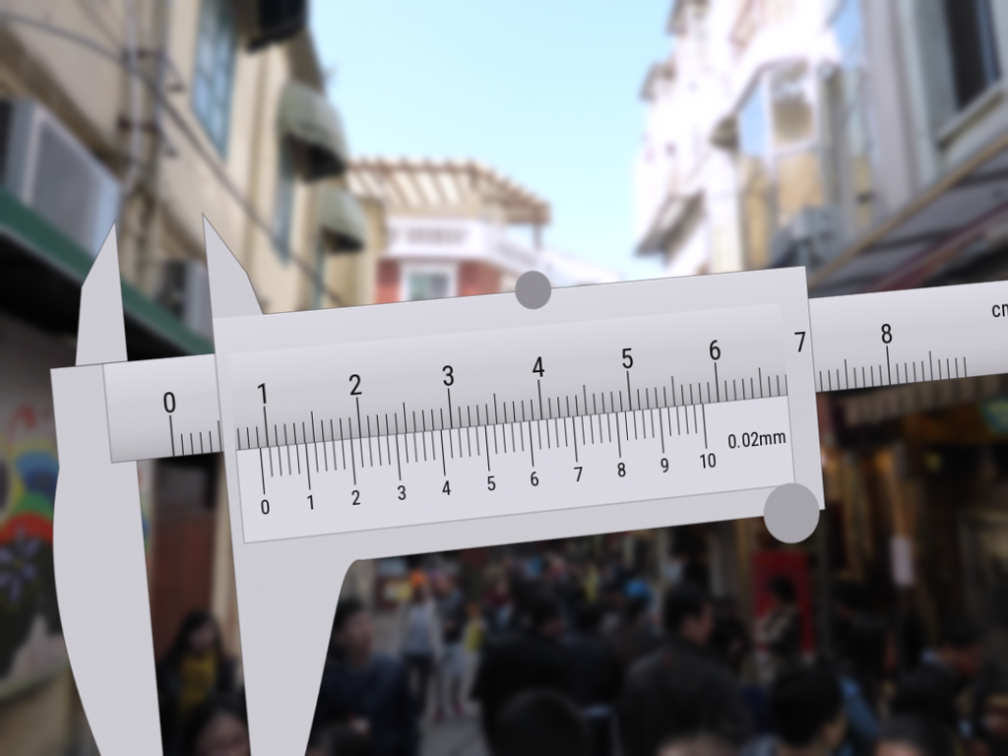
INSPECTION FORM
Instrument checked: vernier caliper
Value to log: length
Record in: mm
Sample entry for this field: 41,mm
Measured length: 9.2,mm
